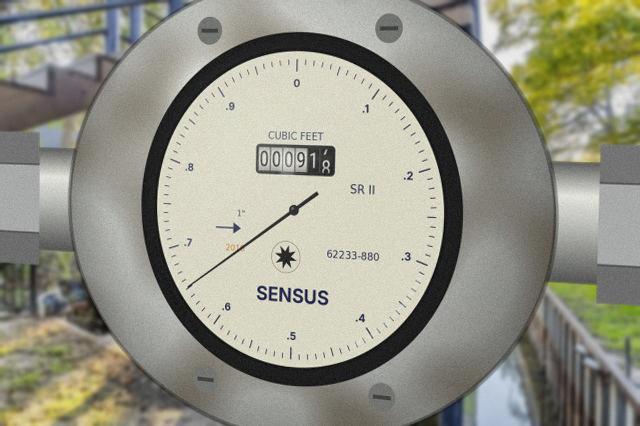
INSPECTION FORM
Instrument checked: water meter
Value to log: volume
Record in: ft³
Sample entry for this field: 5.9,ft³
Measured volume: 917.65,ft³
